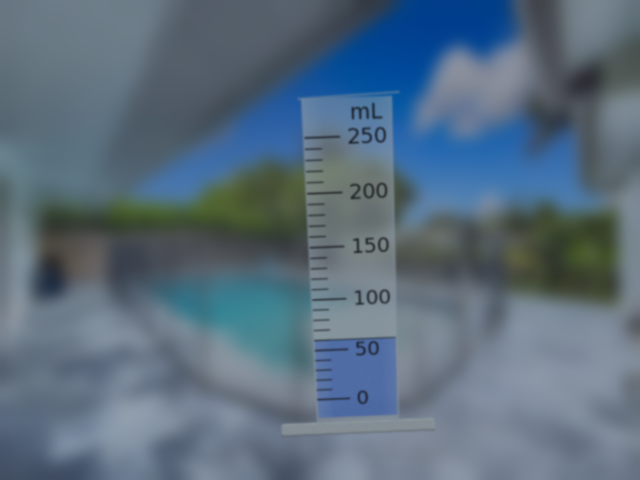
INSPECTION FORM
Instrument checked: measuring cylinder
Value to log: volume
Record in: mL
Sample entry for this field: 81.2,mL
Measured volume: 60,mL
